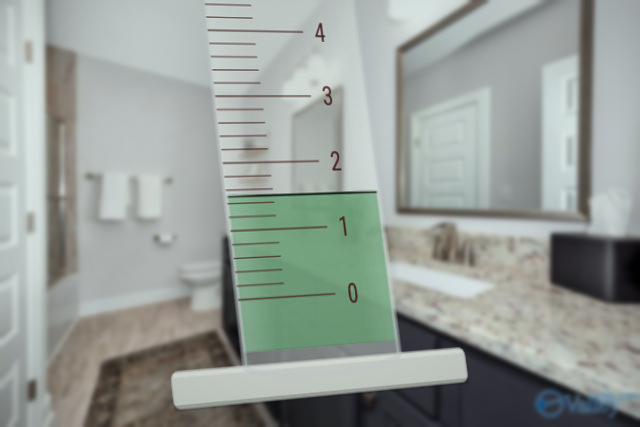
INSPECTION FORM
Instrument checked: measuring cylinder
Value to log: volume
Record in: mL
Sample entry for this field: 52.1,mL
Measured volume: 1.5,mL
